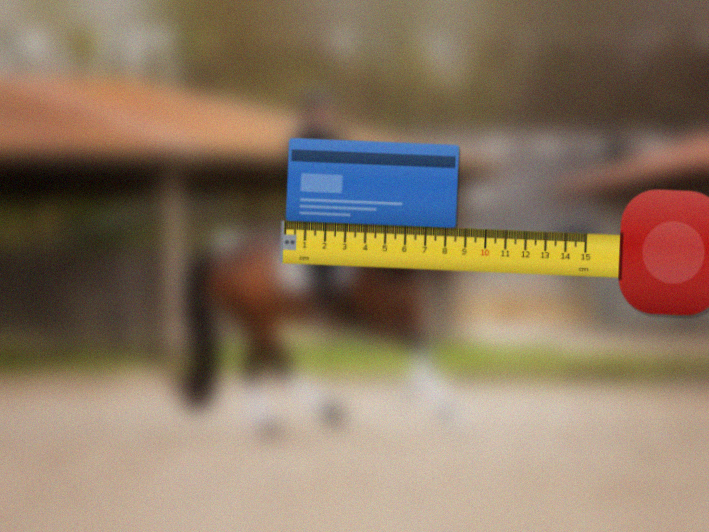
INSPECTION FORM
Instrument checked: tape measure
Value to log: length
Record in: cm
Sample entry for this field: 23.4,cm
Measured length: 8.5,cm
